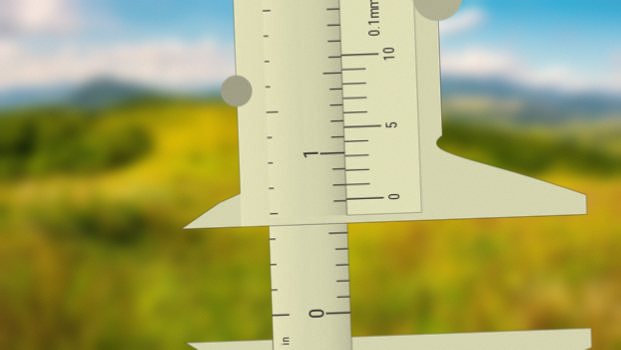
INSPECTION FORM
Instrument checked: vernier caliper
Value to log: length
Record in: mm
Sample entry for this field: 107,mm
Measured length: 7.1,mm
